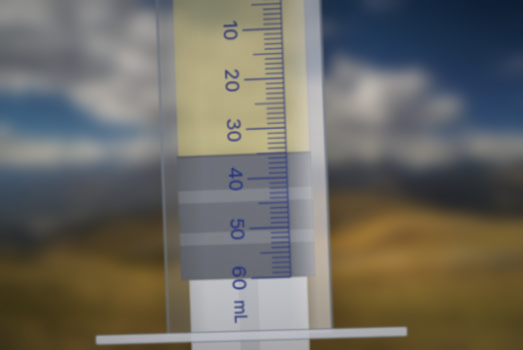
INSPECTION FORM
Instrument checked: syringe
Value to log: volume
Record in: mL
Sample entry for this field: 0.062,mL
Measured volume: 35,mL
